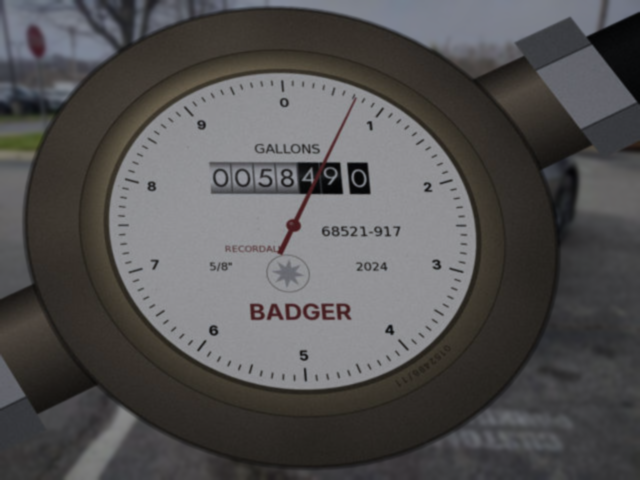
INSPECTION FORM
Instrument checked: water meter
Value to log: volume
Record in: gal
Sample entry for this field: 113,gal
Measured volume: 58490.7,gal
